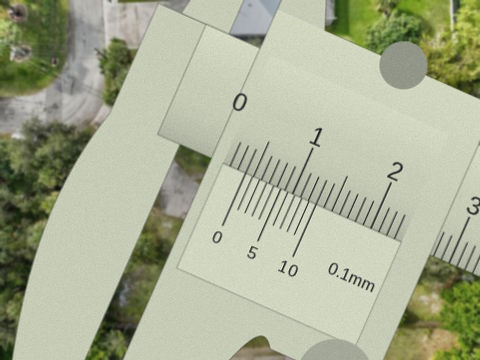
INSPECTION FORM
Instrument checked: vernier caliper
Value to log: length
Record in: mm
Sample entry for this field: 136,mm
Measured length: 4.0,mm
